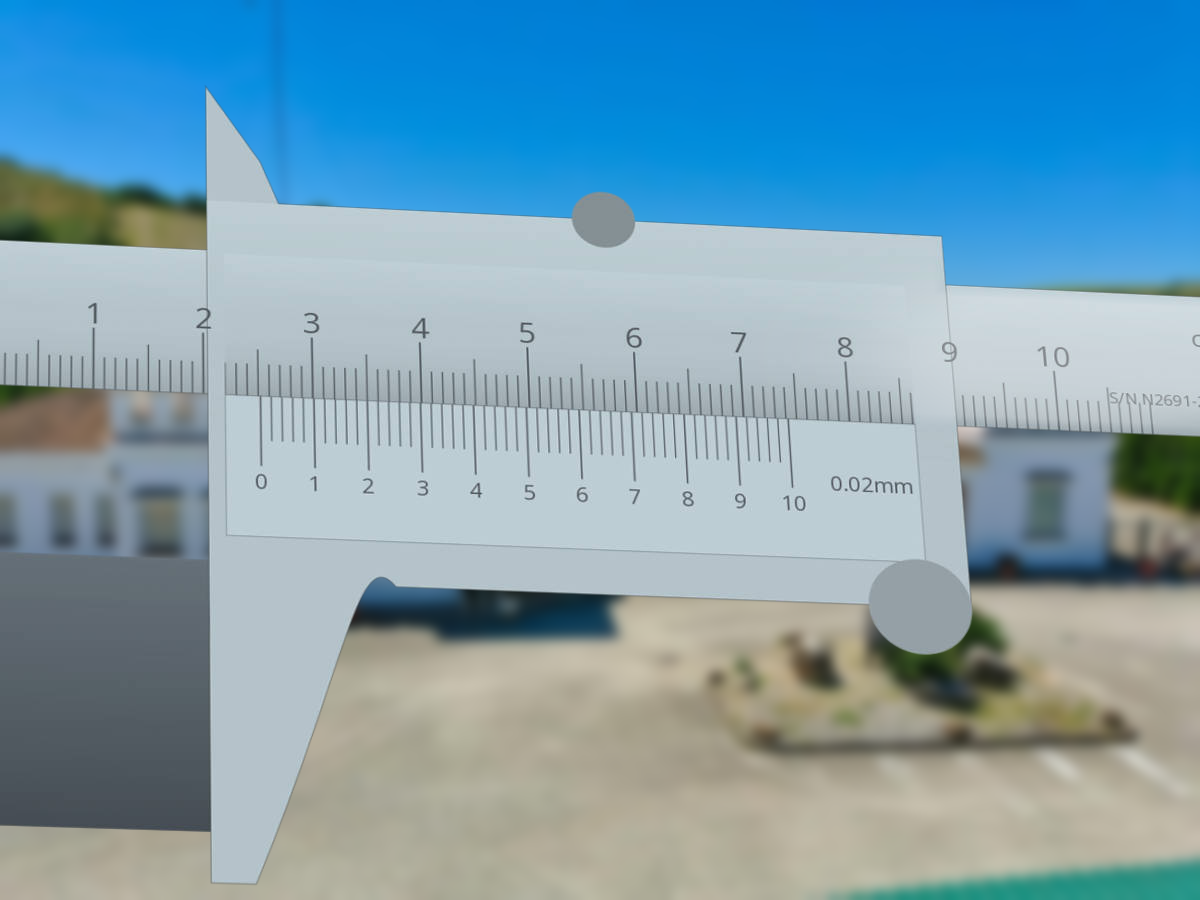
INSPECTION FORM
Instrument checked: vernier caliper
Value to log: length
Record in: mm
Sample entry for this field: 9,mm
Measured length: 25.2,mm
